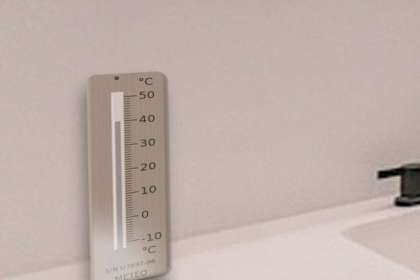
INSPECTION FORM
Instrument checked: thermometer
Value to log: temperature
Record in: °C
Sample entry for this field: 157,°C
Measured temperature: 40,°C
